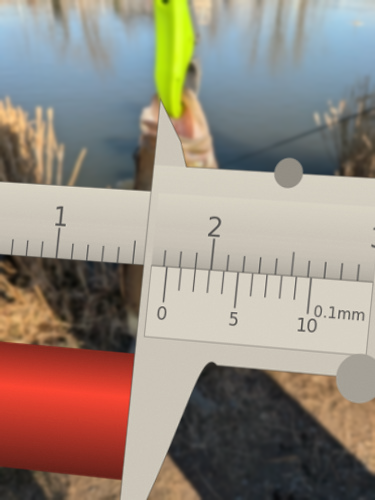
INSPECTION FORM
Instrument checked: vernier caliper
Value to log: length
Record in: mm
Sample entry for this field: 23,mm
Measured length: 17.2,mm
